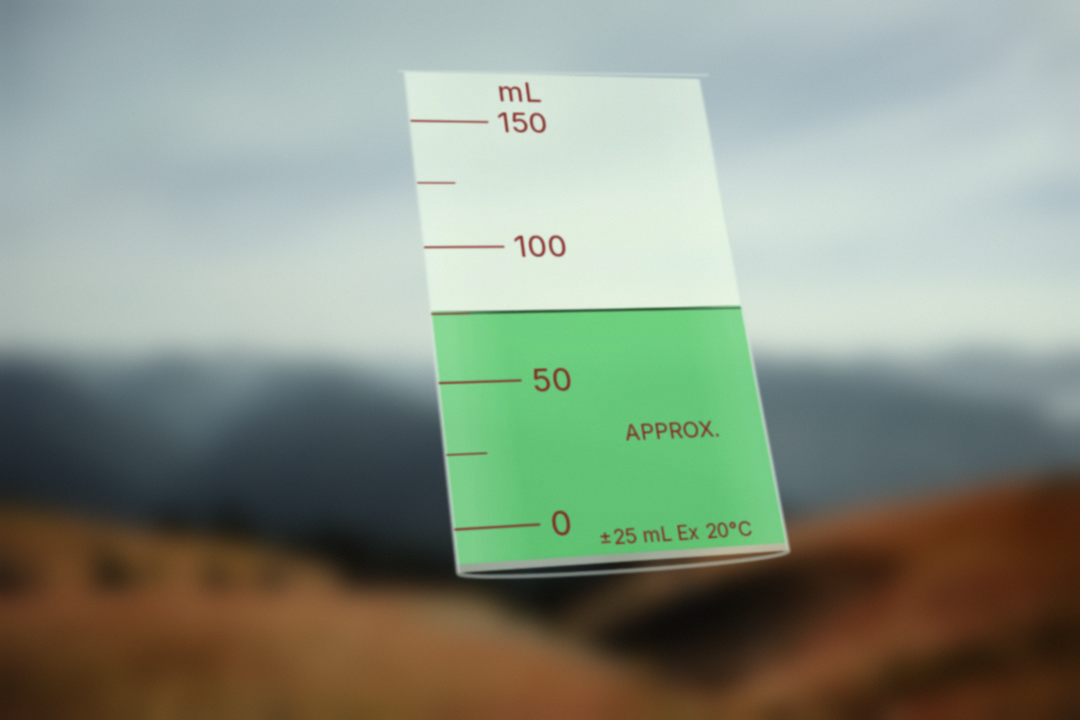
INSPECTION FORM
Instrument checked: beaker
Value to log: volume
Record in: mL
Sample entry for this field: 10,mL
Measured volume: 75,mL
